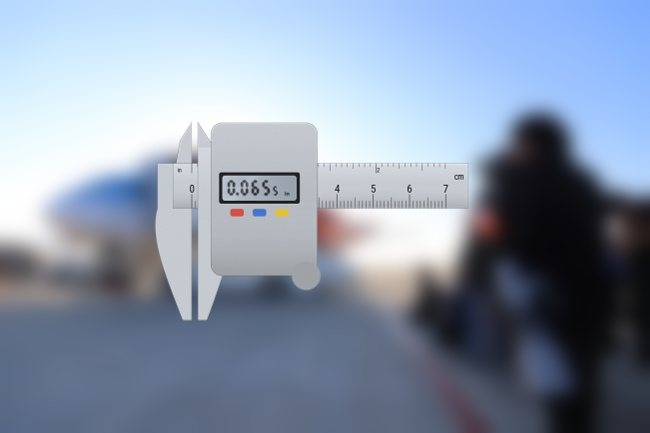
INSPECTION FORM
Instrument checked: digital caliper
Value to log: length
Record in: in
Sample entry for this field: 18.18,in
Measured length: 0.0655,in
